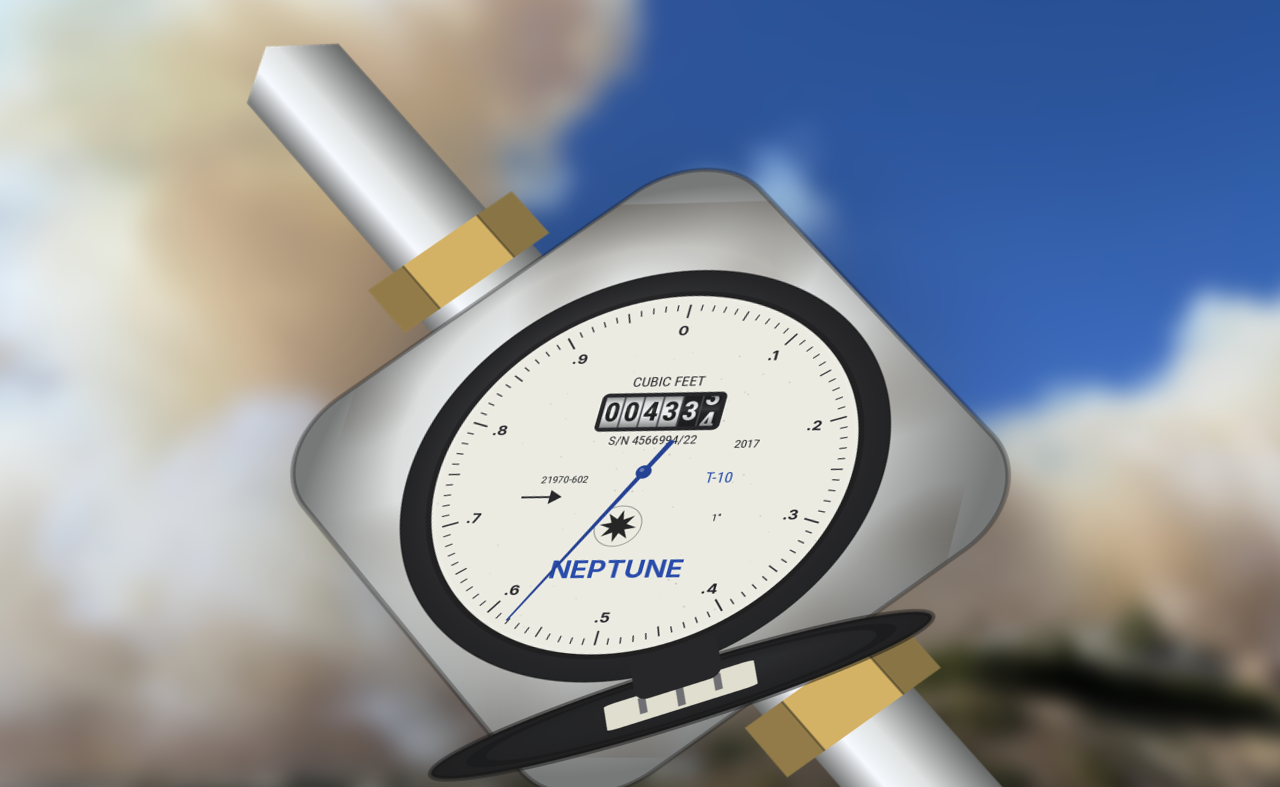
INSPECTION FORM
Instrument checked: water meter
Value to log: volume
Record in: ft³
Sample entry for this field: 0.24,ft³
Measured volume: 4333.58,ft³
